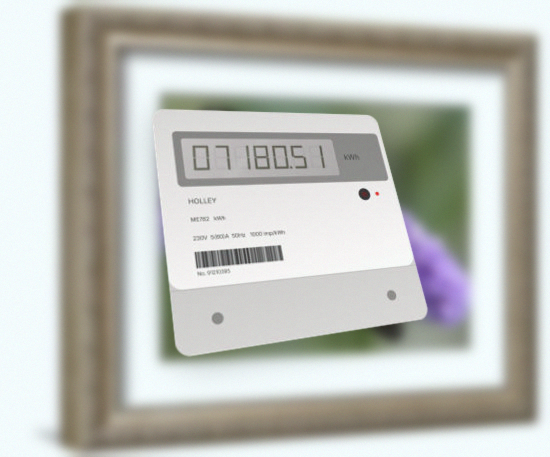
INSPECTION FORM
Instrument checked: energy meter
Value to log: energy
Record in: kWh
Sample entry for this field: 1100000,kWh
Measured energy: 7180.51,kWh
